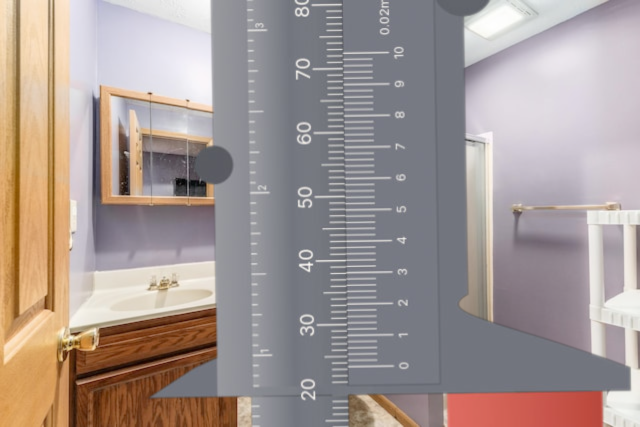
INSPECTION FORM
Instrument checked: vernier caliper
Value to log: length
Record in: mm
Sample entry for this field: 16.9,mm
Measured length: 23.4,mm
